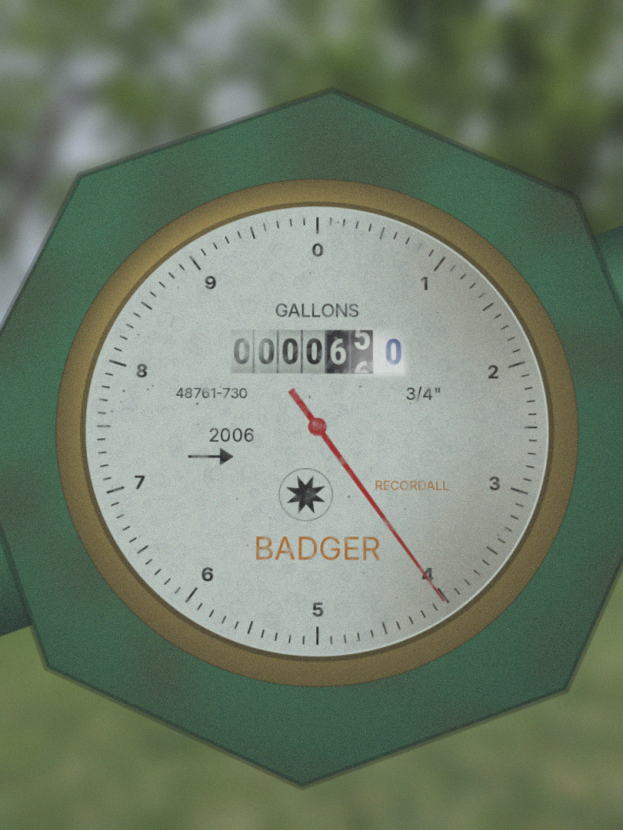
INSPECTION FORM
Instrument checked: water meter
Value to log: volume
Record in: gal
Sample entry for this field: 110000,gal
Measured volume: 654.0,gal
